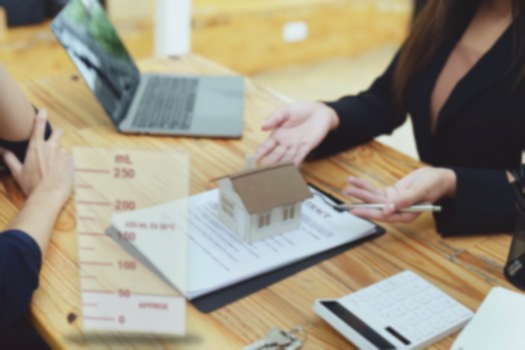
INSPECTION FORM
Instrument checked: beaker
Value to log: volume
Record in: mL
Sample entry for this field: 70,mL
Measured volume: 50,mL
